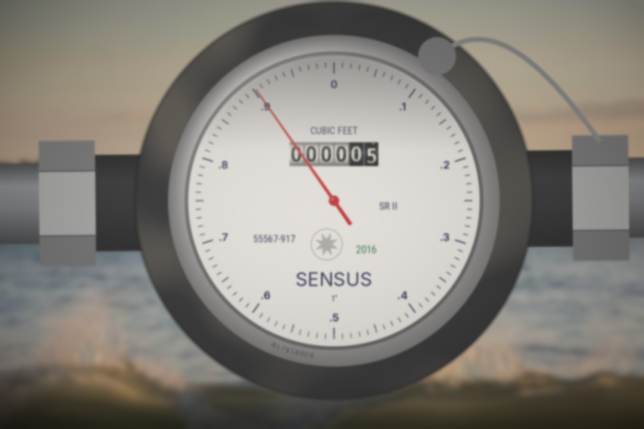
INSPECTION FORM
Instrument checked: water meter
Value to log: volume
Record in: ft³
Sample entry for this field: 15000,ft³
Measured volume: 4.90,ft³
